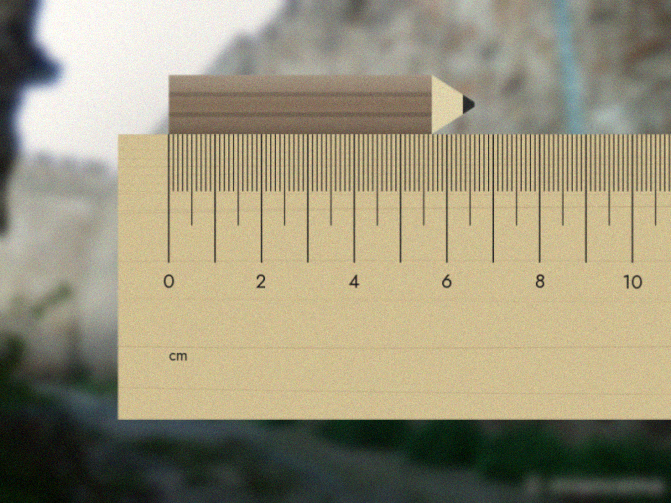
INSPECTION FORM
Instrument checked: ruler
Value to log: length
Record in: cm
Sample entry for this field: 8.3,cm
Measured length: 6.6,cm
